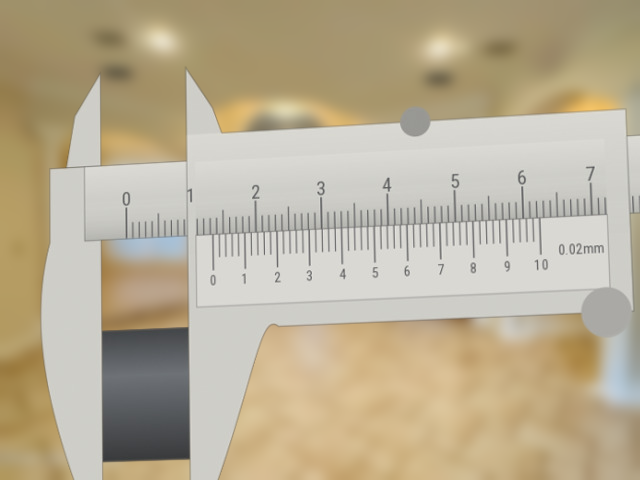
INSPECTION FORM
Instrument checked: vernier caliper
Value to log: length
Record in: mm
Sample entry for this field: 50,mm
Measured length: 13.4,mm
